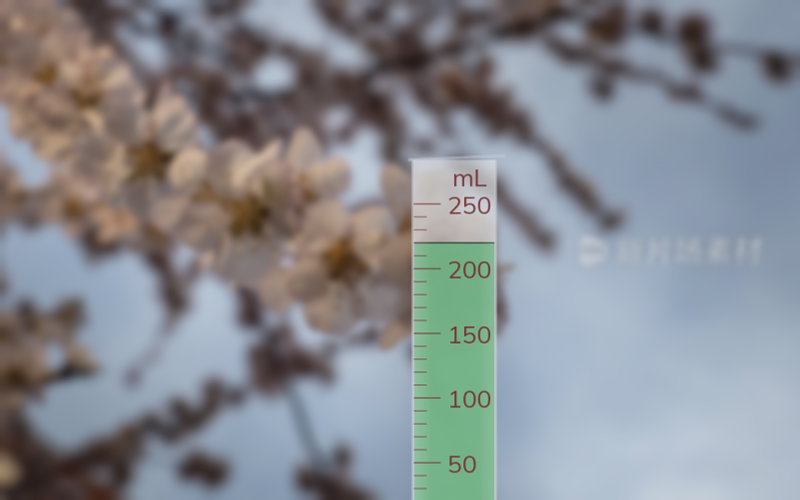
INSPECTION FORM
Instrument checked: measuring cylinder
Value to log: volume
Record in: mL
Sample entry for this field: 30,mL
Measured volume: 220,mL
